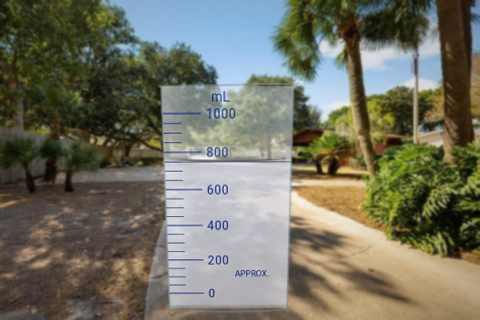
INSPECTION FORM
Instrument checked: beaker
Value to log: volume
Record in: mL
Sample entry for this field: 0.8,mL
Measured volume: 750,mL
